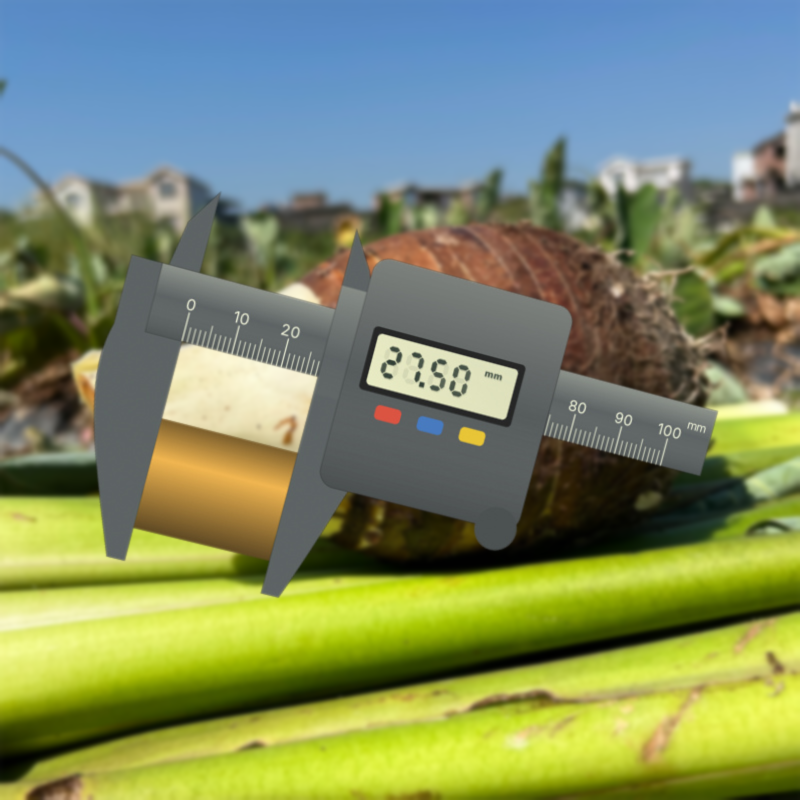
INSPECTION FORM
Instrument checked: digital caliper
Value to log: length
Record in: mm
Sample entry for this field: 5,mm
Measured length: 27.50,mm
